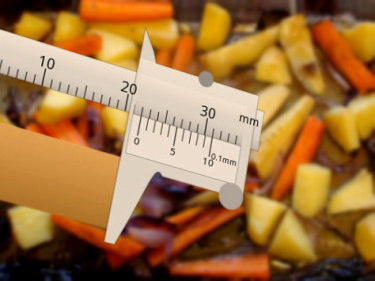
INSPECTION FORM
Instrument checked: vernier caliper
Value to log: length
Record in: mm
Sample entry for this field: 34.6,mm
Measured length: 22.0,mm
